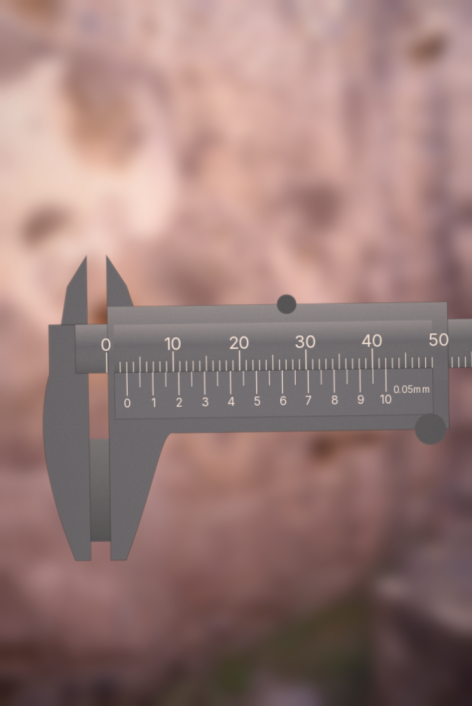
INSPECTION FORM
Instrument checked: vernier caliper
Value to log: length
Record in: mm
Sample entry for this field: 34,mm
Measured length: 3.0,mm
